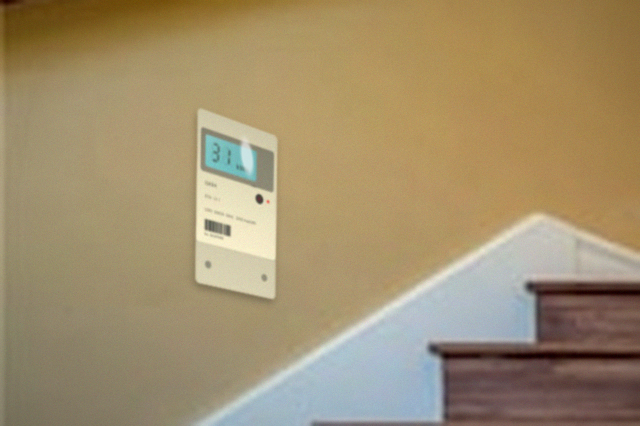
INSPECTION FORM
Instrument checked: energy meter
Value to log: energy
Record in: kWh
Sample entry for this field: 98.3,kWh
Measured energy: 31,kWh
